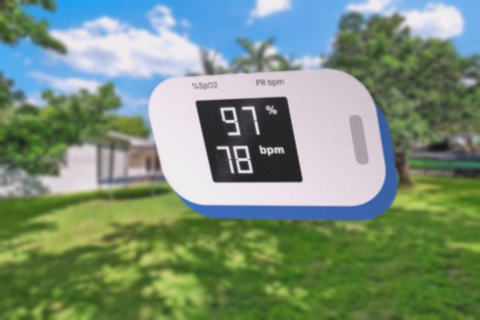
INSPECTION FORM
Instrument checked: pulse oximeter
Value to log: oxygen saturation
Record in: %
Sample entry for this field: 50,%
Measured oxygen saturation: 97,%
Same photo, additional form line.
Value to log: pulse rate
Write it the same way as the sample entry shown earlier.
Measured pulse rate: 78,bpm
